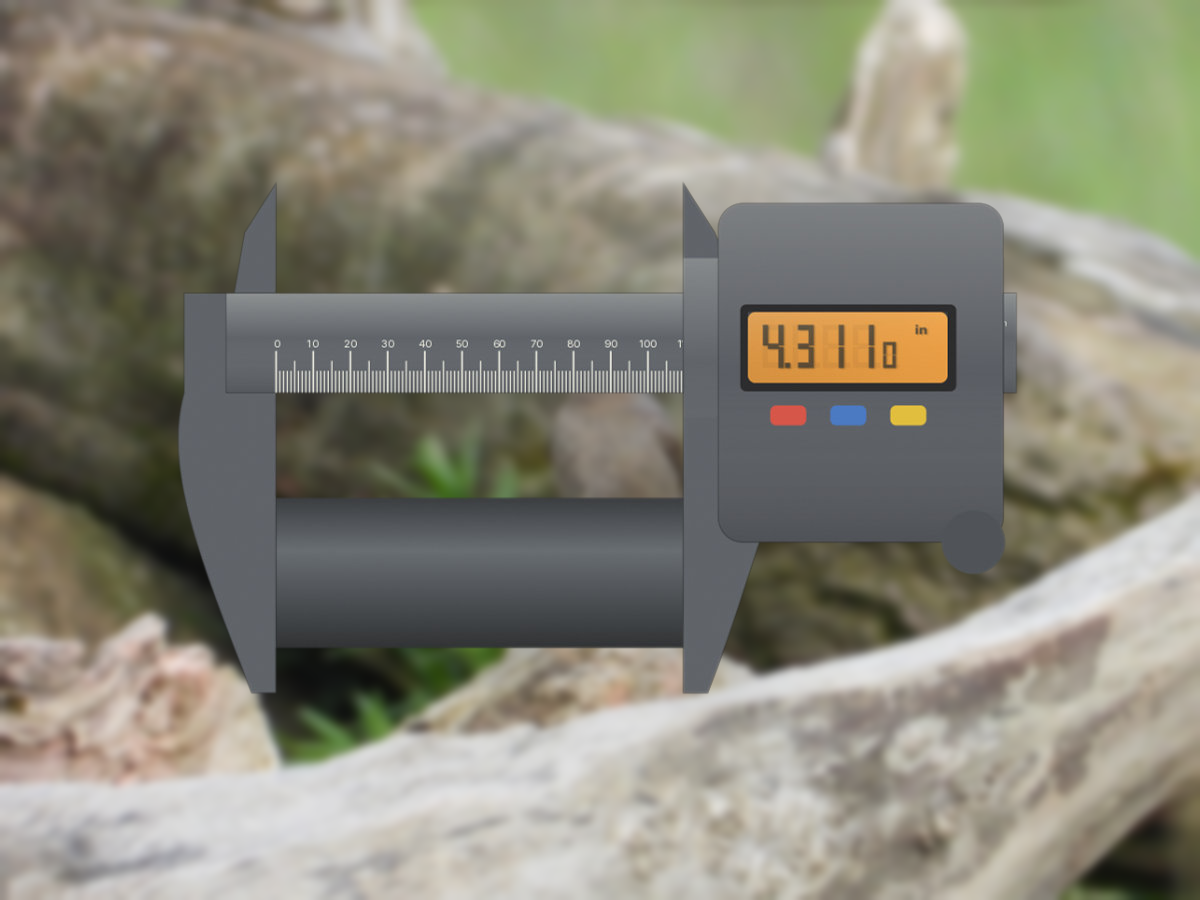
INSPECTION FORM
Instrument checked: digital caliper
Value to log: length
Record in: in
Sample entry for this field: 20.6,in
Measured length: 4.3110,in
